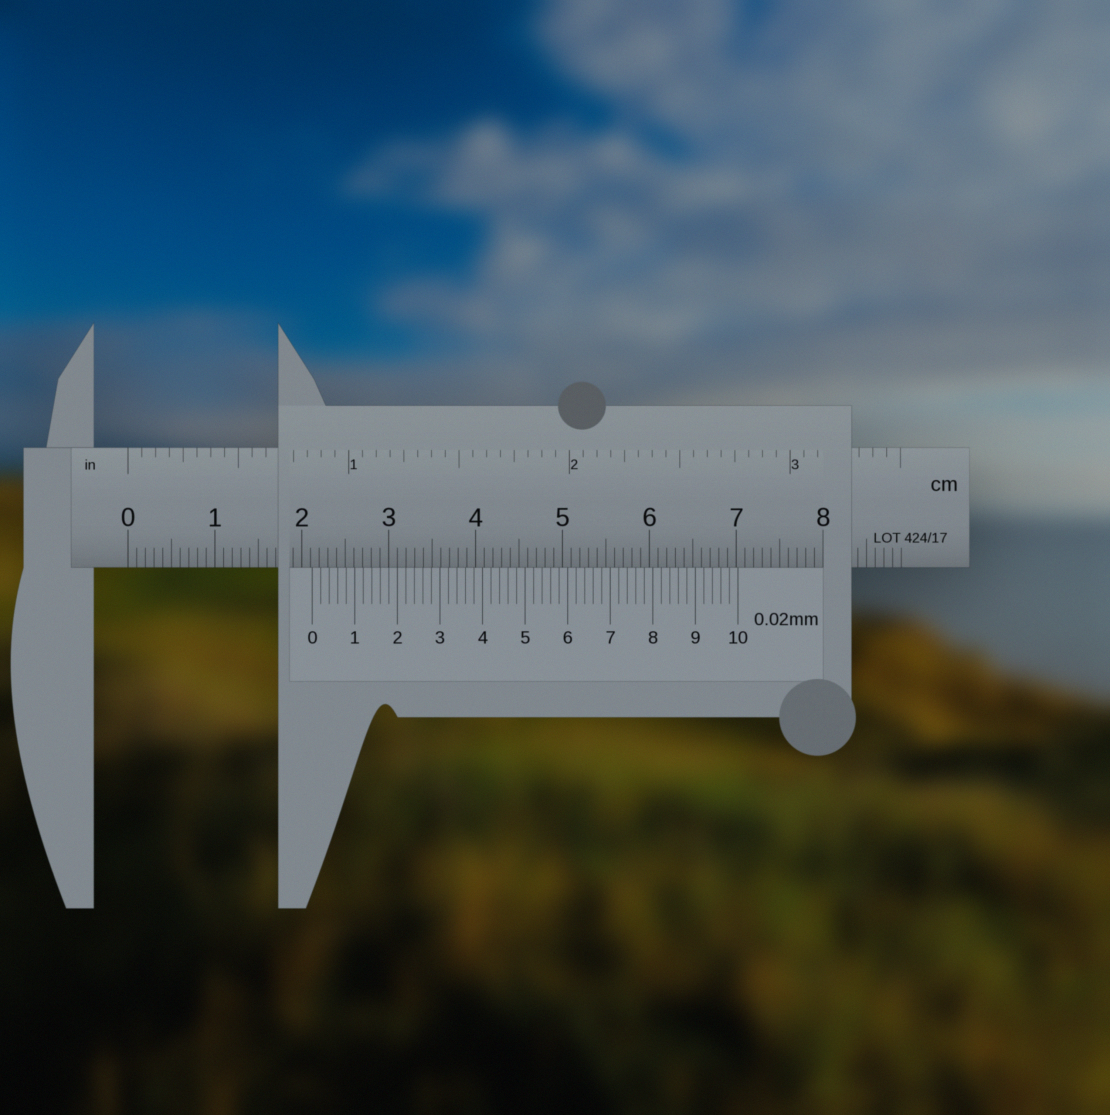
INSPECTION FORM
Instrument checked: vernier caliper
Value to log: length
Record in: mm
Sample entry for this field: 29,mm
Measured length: 21.2,mm
